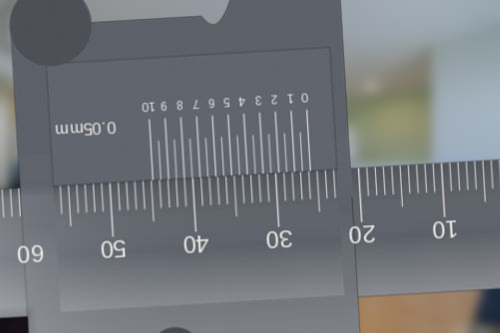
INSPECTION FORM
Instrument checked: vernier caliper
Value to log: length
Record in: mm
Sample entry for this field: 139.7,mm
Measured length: 25.8,mm
